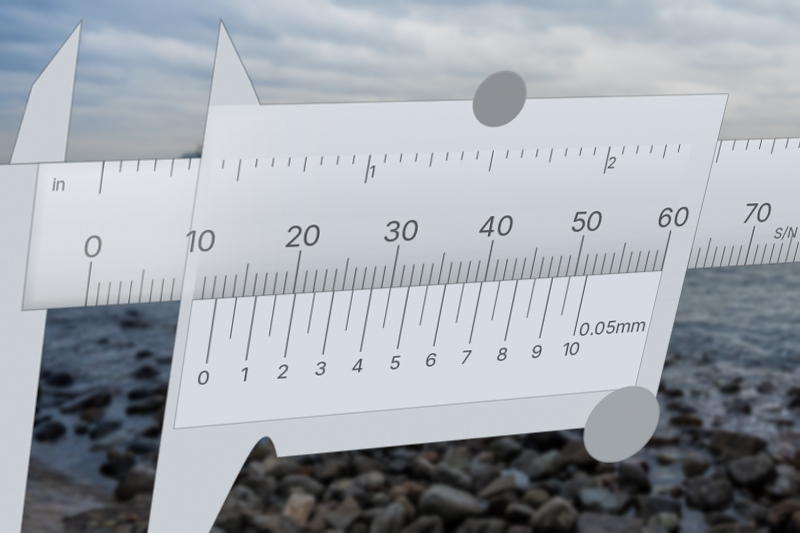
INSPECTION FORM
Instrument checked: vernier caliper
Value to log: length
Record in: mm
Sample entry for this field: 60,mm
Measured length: 12.4,mm
